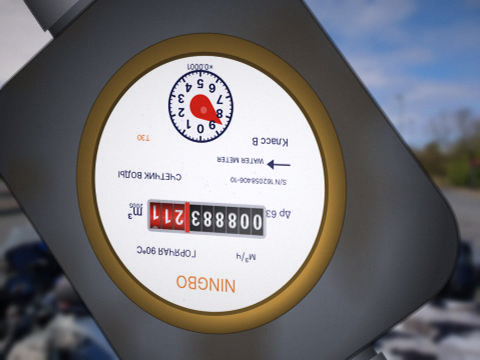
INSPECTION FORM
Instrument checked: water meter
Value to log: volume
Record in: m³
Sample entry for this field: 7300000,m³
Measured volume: 8883.2108,m³
